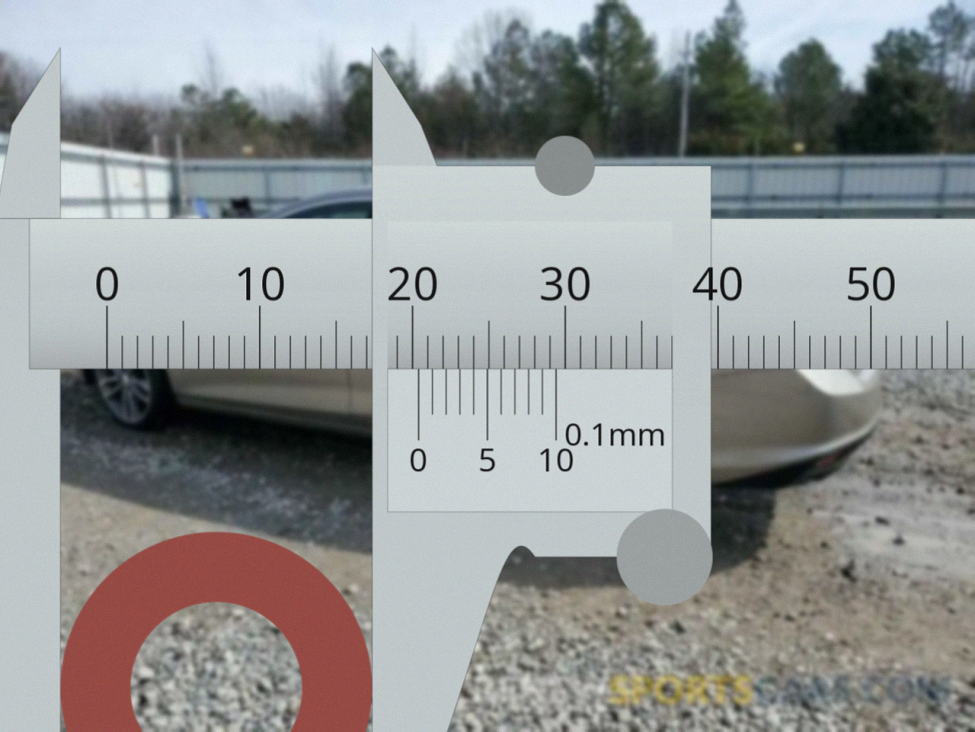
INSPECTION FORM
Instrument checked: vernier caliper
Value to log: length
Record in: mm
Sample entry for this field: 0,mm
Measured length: 20.4,mm
